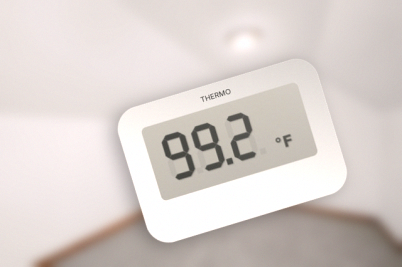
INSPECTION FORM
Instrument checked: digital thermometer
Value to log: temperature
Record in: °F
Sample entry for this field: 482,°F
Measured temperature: 99.2,°F
